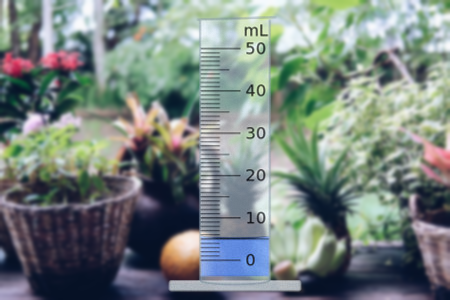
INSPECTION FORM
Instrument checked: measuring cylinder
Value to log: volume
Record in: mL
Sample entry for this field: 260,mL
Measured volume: 5,mL
